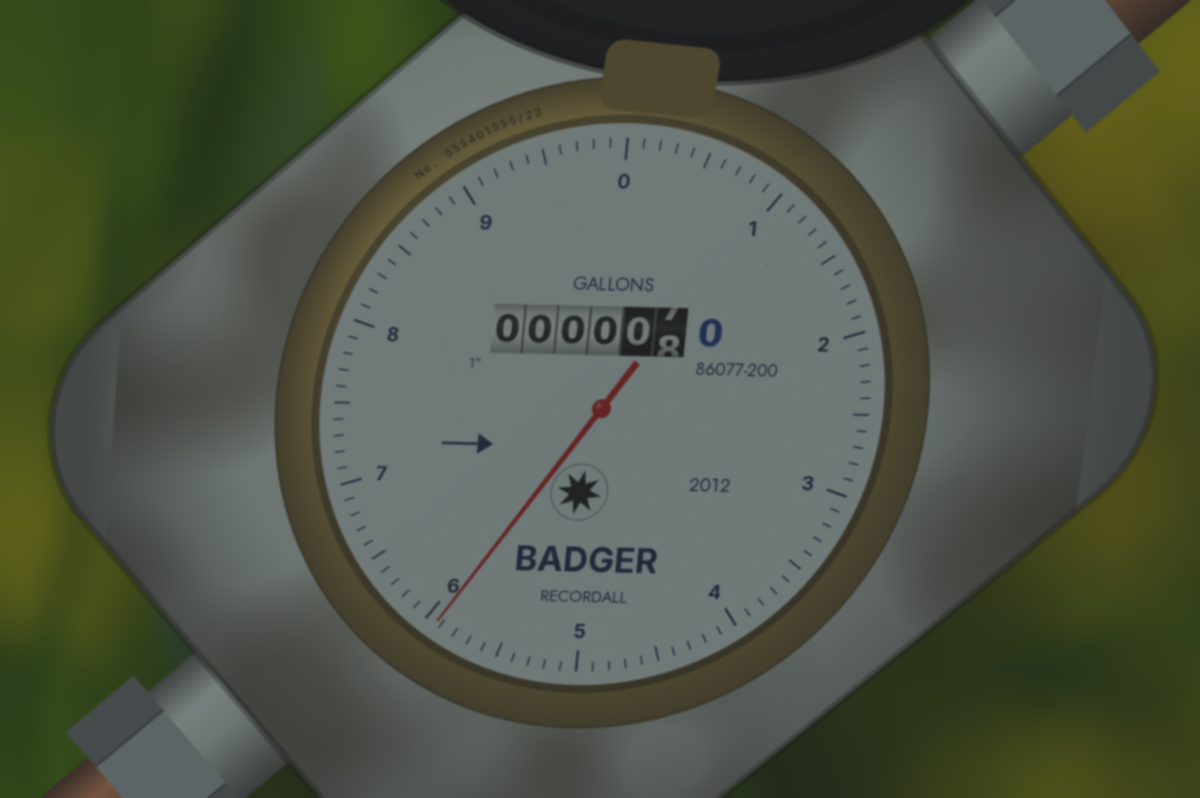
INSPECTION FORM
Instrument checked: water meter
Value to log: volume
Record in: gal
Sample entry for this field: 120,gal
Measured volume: 75.9,gal
